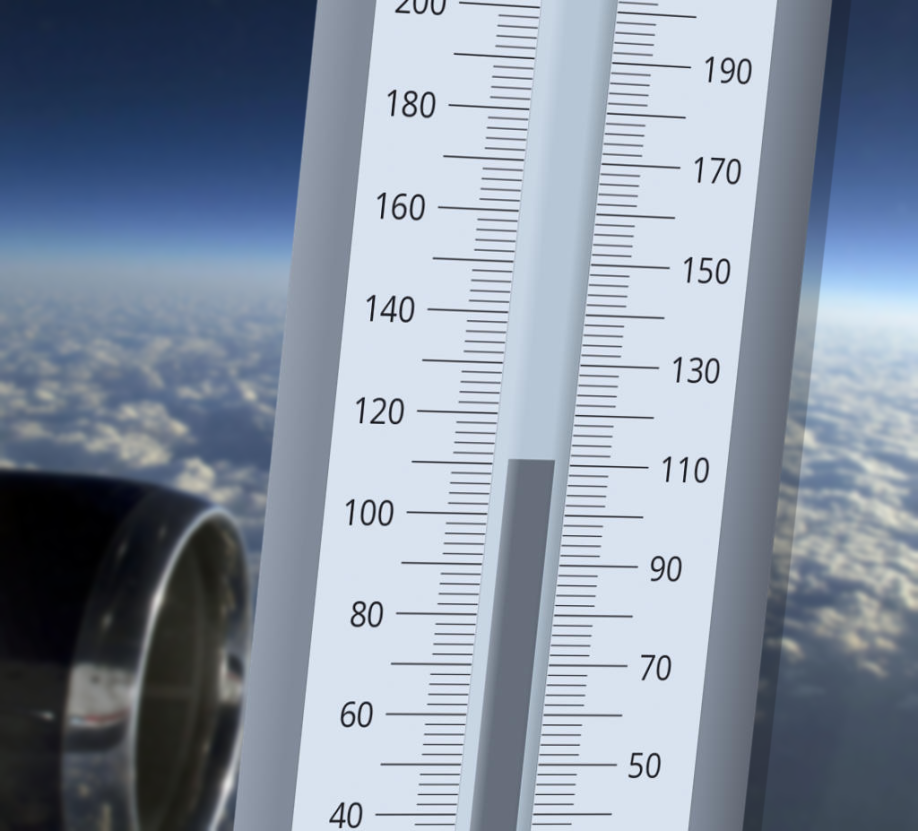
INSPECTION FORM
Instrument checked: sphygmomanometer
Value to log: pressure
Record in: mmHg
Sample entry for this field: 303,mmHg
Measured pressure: 111,mmHg
